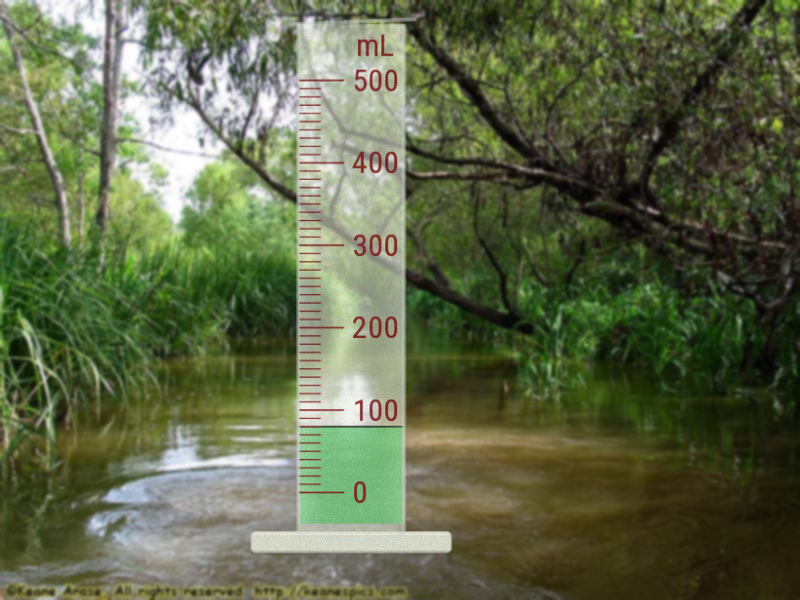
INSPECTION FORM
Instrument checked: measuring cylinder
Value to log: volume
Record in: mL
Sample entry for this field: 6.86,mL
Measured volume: 80,mL
